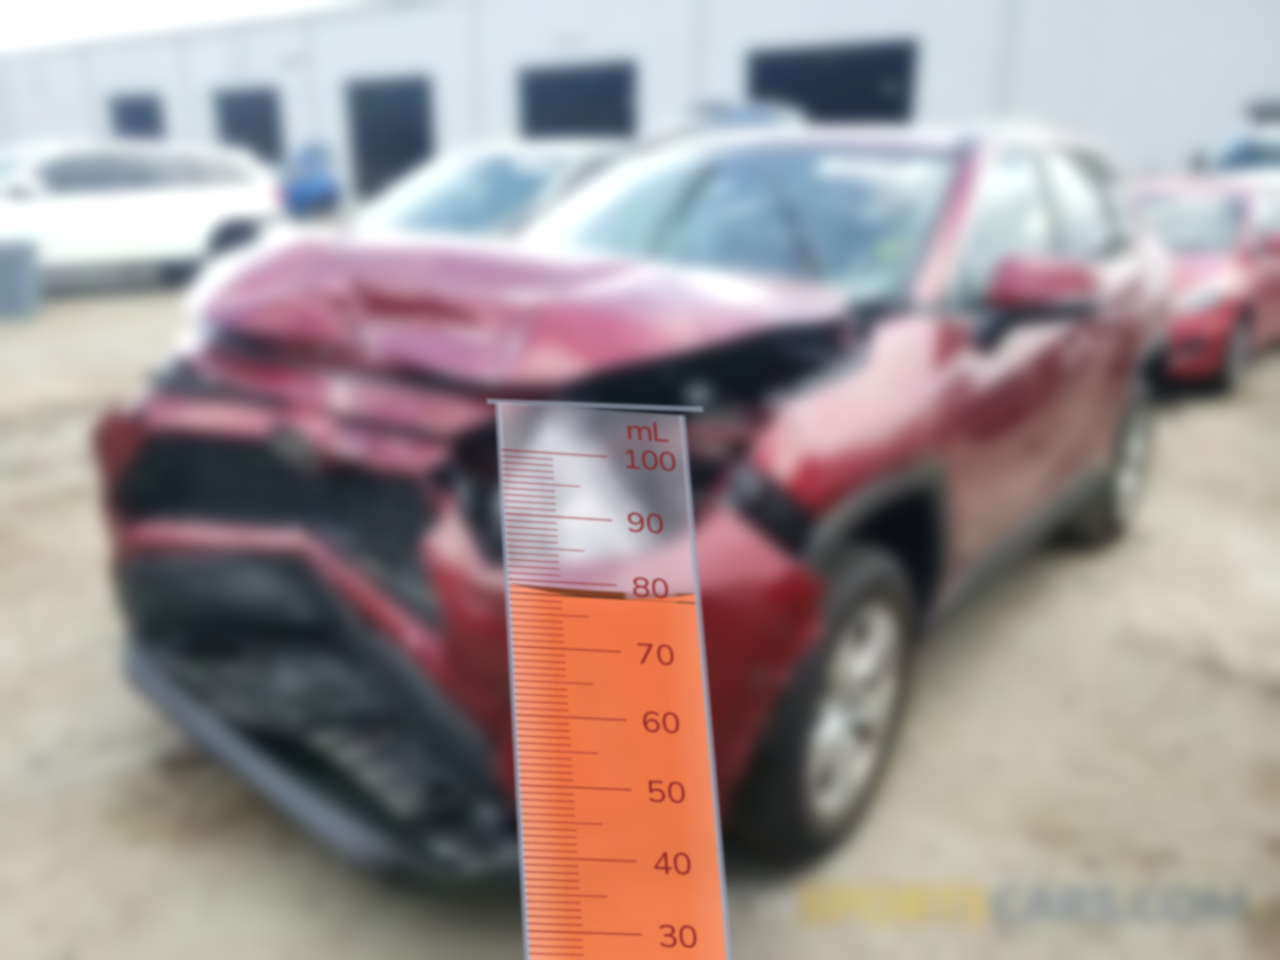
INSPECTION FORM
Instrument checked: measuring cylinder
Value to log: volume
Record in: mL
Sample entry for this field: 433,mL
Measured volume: 78,mL
